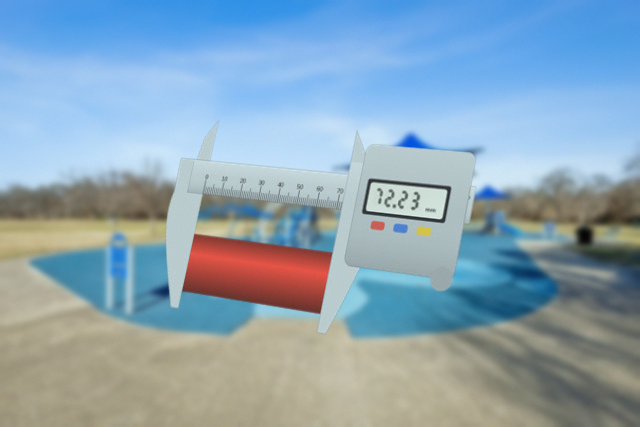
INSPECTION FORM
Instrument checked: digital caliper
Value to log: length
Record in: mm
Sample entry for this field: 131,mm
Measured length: 72.23,mm
